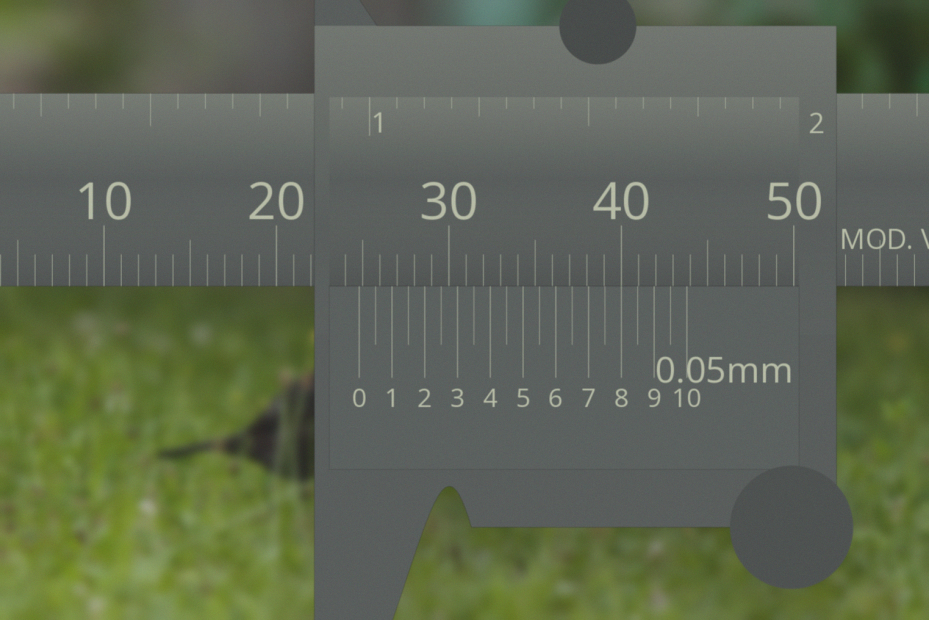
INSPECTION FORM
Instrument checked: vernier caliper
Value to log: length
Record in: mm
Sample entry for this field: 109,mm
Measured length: 24.8,mm
